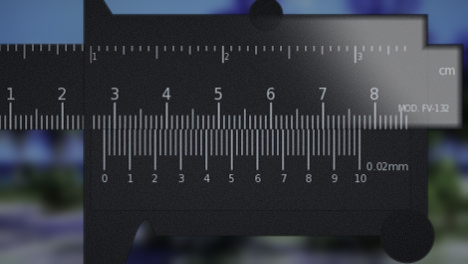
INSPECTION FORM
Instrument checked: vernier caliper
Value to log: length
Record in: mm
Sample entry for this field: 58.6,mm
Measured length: 28.0,mm
